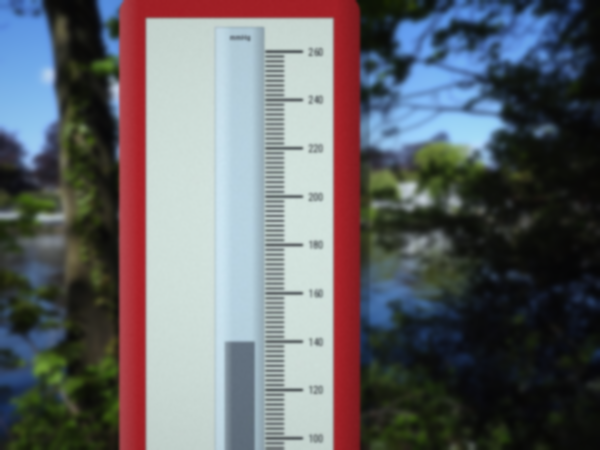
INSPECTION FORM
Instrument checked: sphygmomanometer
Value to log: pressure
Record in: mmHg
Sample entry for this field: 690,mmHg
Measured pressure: 140,mmHg
